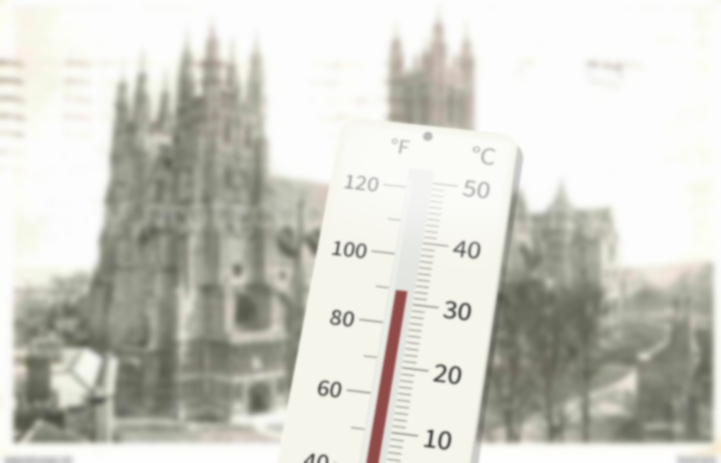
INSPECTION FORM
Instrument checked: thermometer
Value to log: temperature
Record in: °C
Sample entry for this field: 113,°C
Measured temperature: 32,°C
